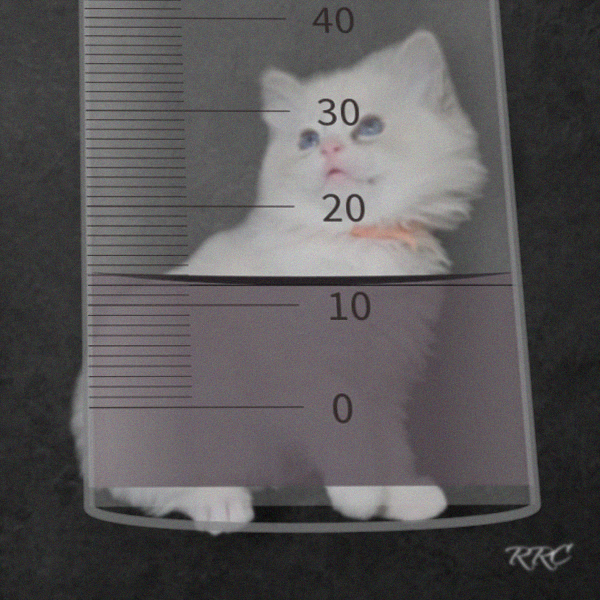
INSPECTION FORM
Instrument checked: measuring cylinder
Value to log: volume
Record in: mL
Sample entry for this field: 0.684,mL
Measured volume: 12,mL
